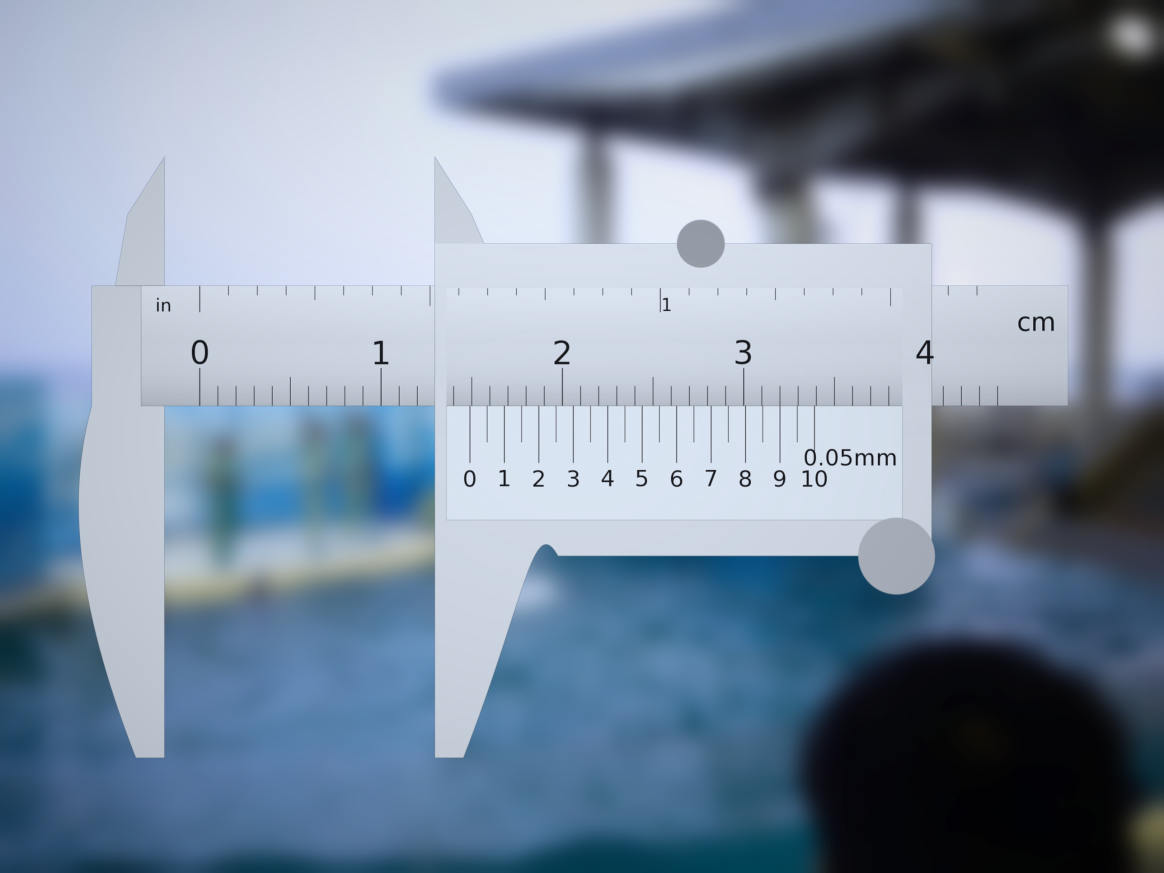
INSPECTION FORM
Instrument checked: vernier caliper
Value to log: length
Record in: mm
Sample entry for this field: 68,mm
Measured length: 14.9,mm
